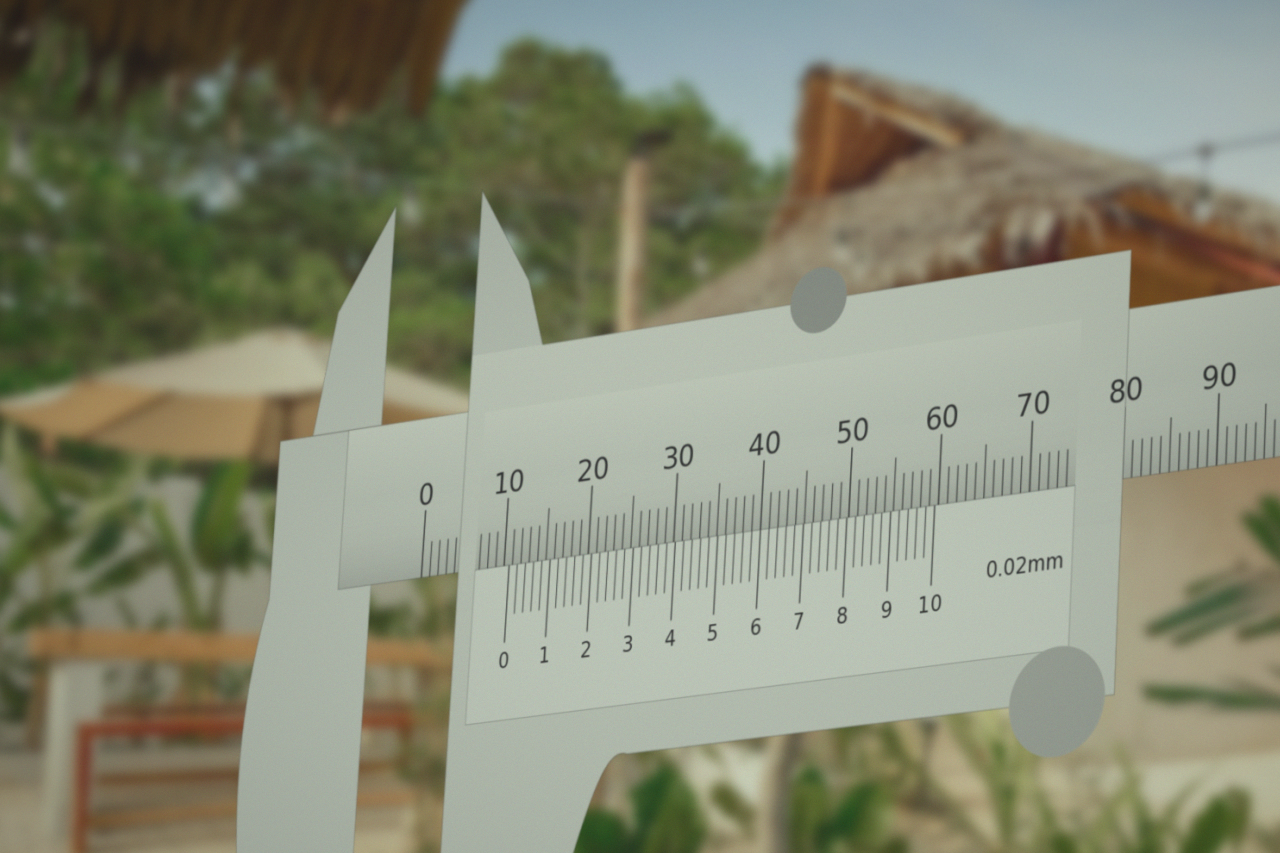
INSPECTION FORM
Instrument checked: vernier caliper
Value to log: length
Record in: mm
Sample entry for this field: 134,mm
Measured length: 10.6,mm
